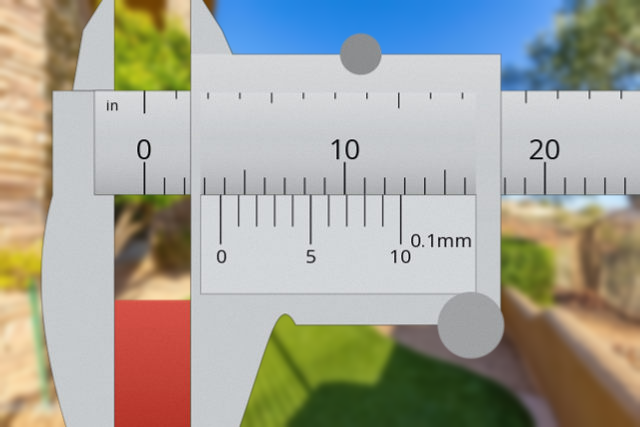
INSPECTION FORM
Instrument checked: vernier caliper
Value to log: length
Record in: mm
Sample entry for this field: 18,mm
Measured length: 3.8,mm
